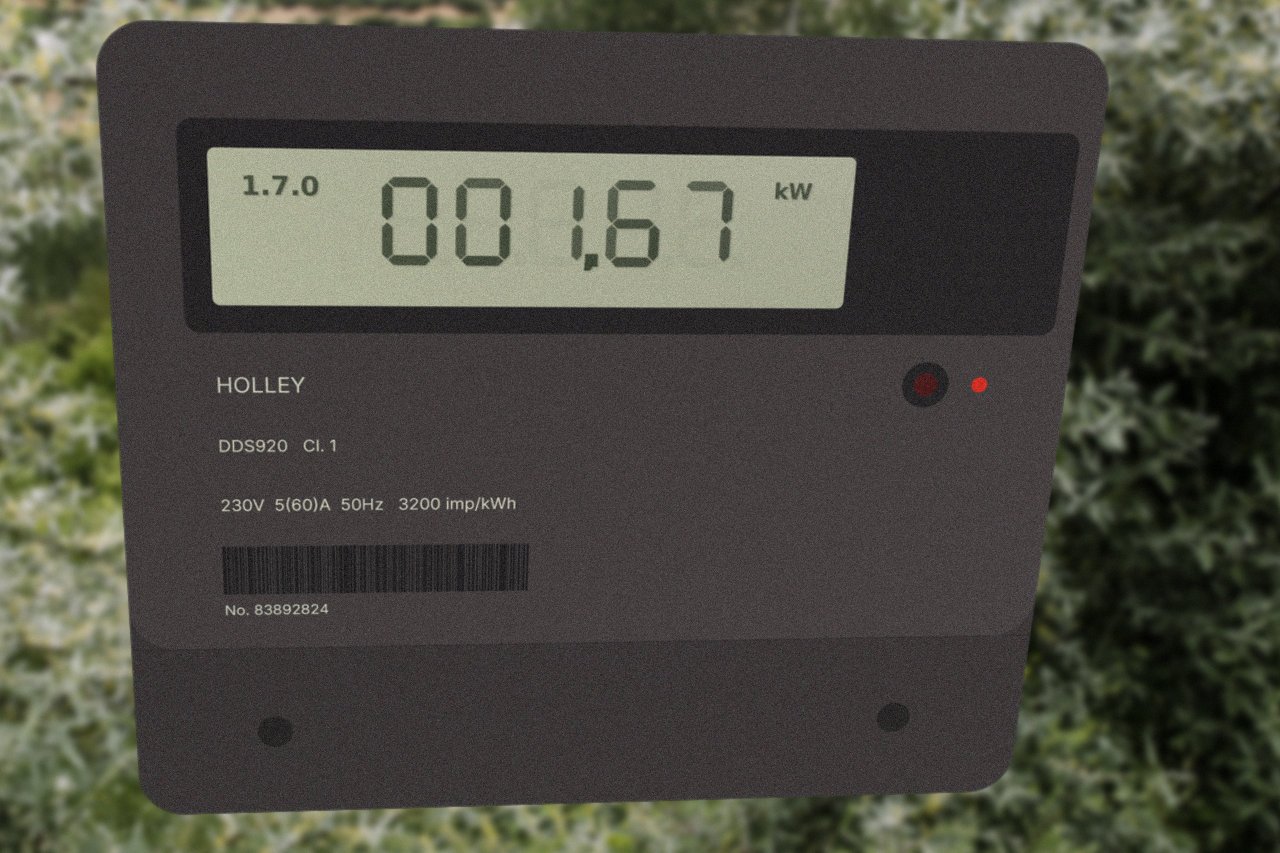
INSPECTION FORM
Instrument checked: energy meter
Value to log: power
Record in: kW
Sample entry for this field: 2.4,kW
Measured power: 1.67,kW
